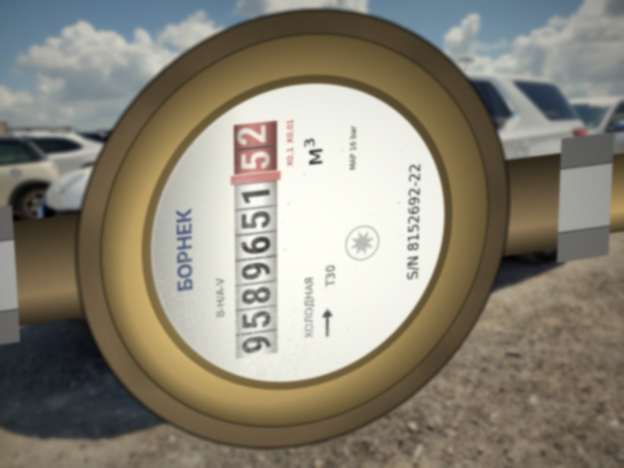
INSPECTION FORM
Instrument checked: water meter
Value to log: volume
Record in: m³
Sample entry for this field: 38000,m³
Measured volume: 9589651.52,m³
